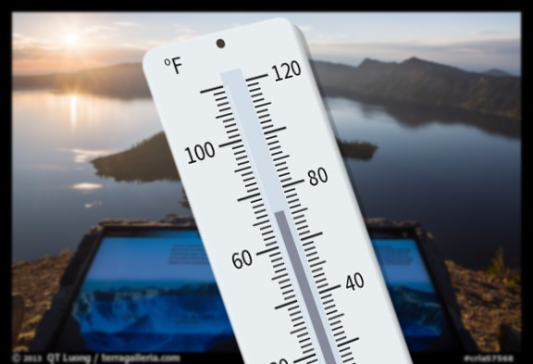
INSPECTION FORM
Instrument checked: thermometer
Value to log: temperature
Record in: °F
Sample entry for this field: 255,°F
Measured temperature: 72,°F
